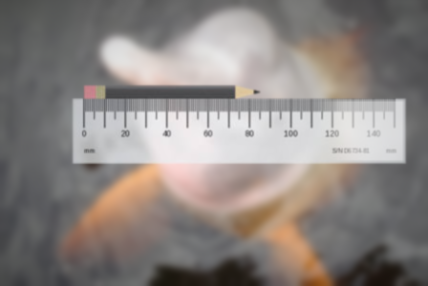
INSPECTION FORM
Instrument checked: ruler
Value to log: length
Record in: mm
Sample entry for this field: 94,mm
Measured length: 85,mm
